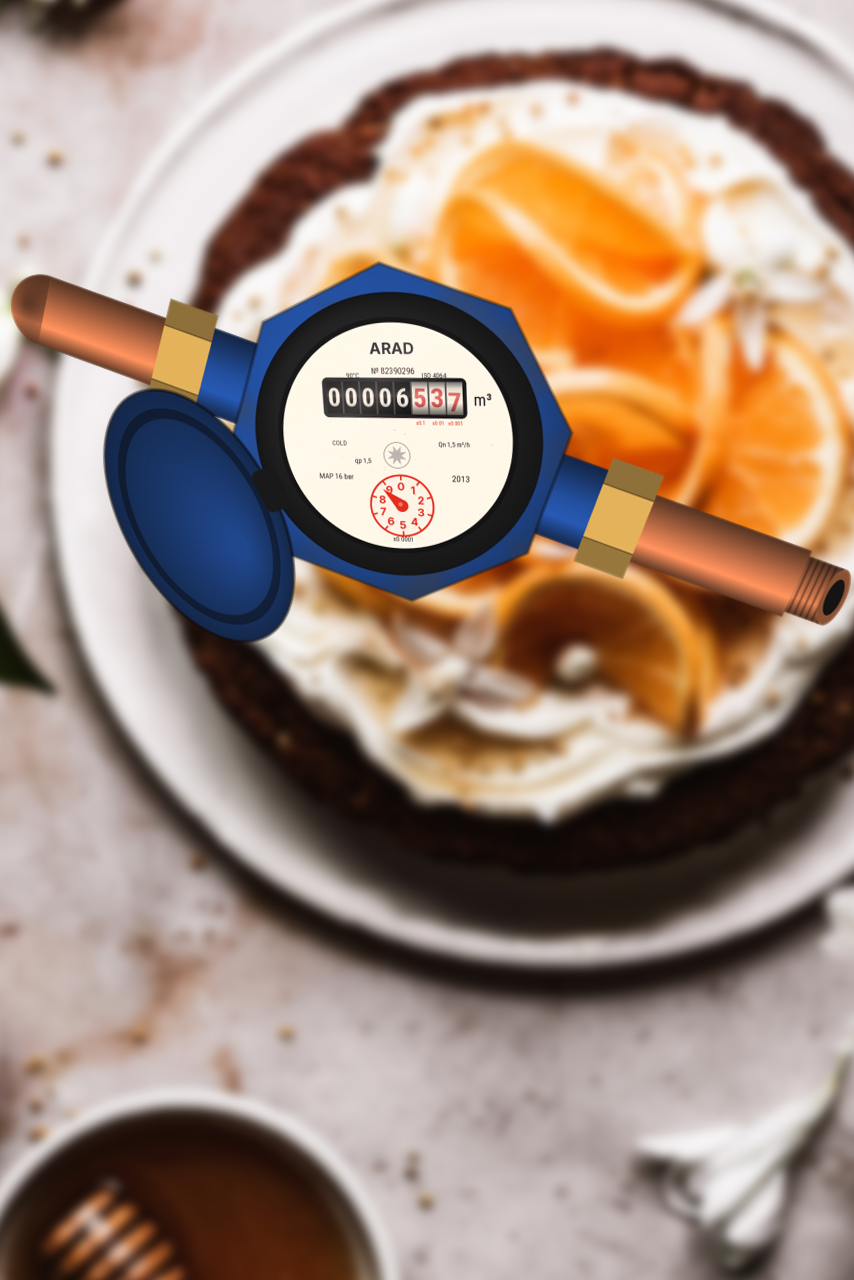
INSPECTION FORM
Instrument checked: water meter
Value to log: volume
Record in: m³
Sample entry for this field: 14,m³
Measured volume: 6.5368,m³
